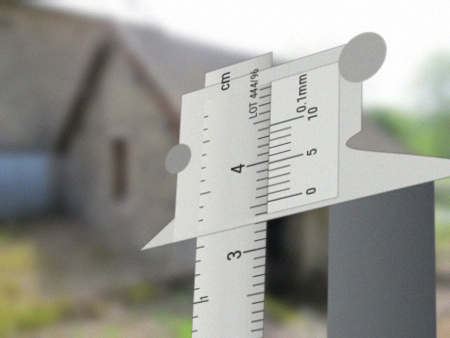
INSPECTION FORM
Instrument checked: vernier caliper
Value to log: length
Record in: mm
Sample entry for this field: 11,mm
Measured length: 35.2,mm
